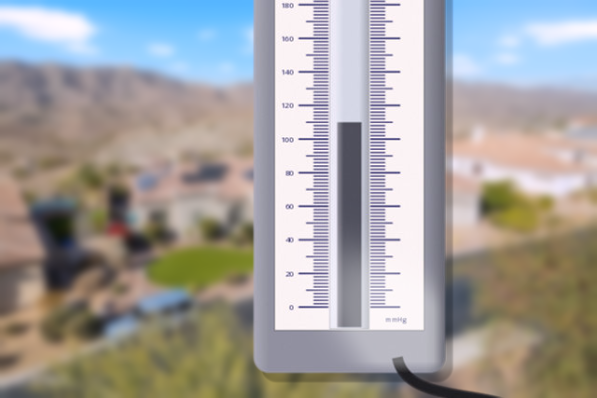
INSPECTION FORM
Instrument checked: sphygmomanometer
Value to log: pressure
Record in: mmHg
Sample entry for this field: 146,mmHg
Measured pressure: 110,mmHg
